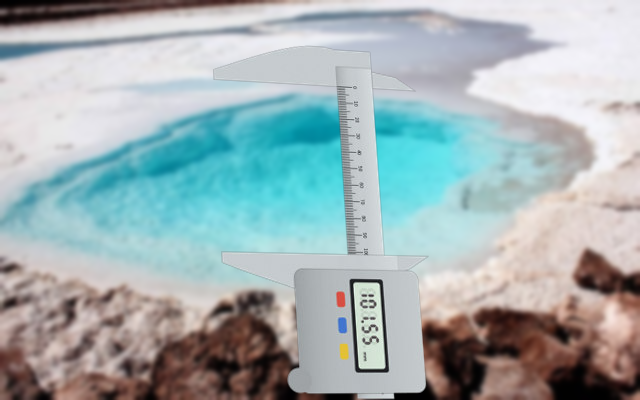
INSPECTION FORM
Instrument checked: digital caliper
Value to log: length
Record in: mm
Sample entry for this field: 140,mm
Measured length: 101.55,mm
